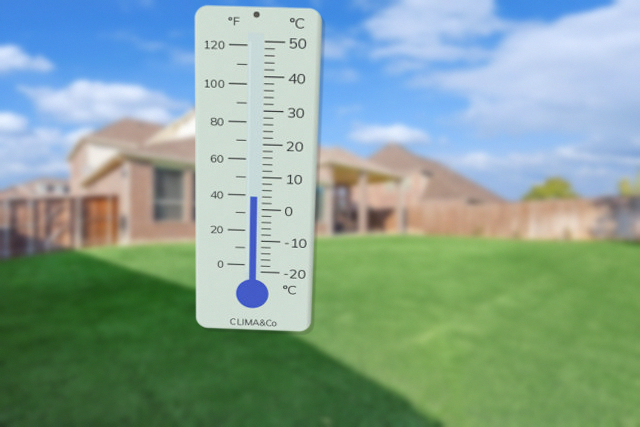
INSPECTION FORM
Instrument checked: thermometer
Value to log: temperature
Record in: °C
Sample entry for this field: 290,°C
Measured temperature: 4,°C
